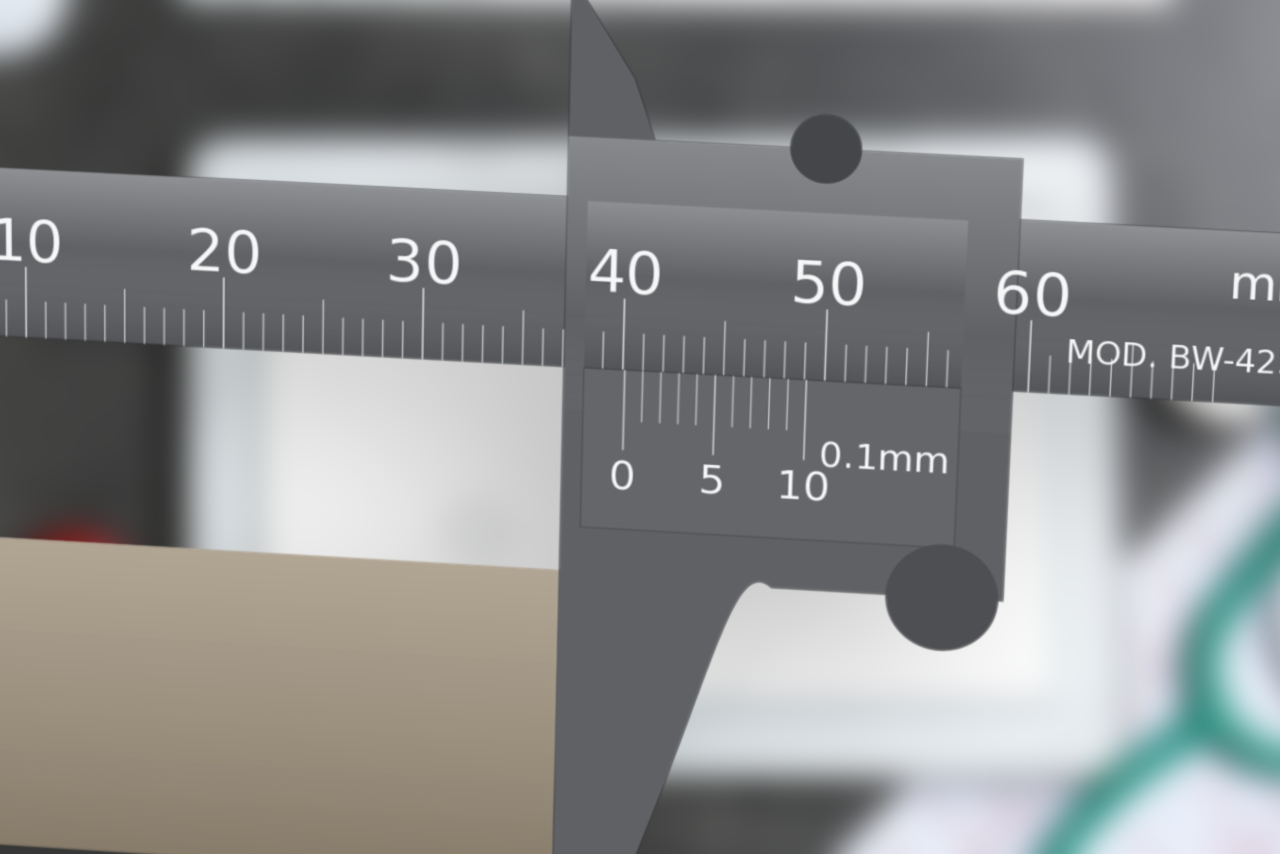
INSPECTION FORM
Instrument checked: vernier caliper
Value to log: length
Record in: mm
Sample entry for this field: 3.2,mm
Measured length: 40.1,mm
